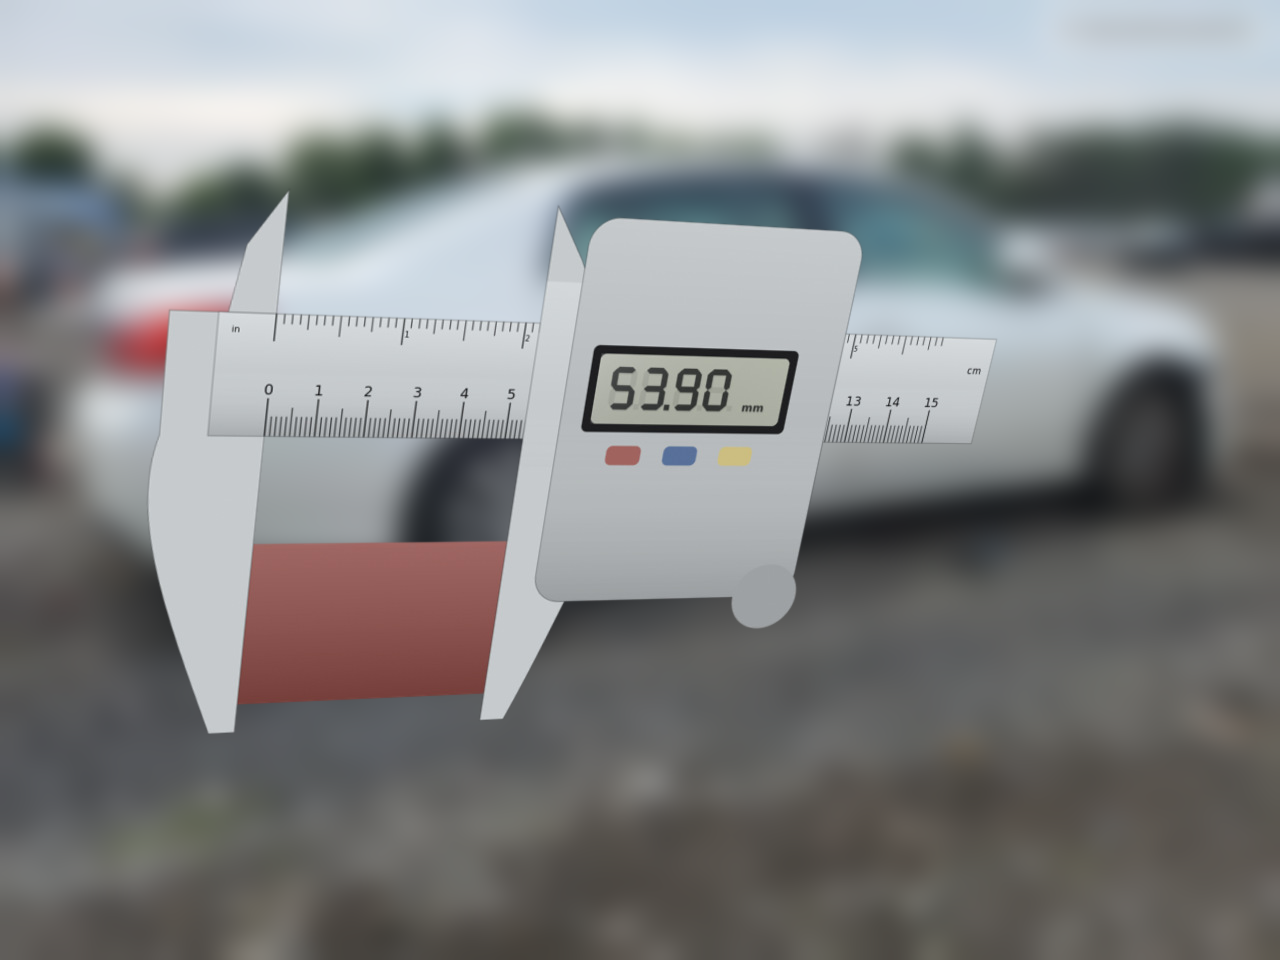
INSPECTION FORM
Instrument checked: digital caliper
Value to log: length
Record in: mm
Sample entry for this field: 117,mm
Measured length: 53.90,mm
